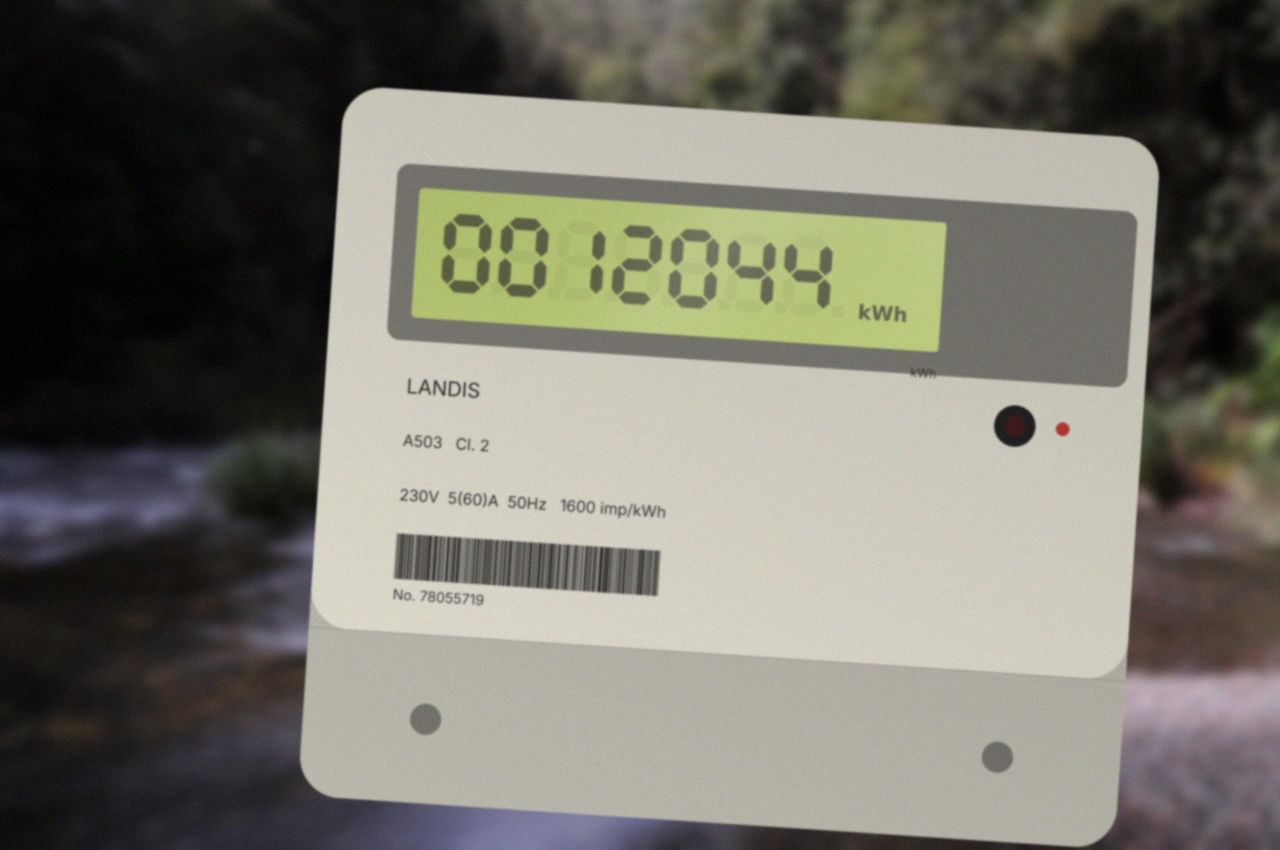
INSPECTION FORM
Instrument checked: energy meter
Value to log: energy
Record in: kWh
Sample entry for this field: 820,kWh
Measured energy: 12044,kWh
